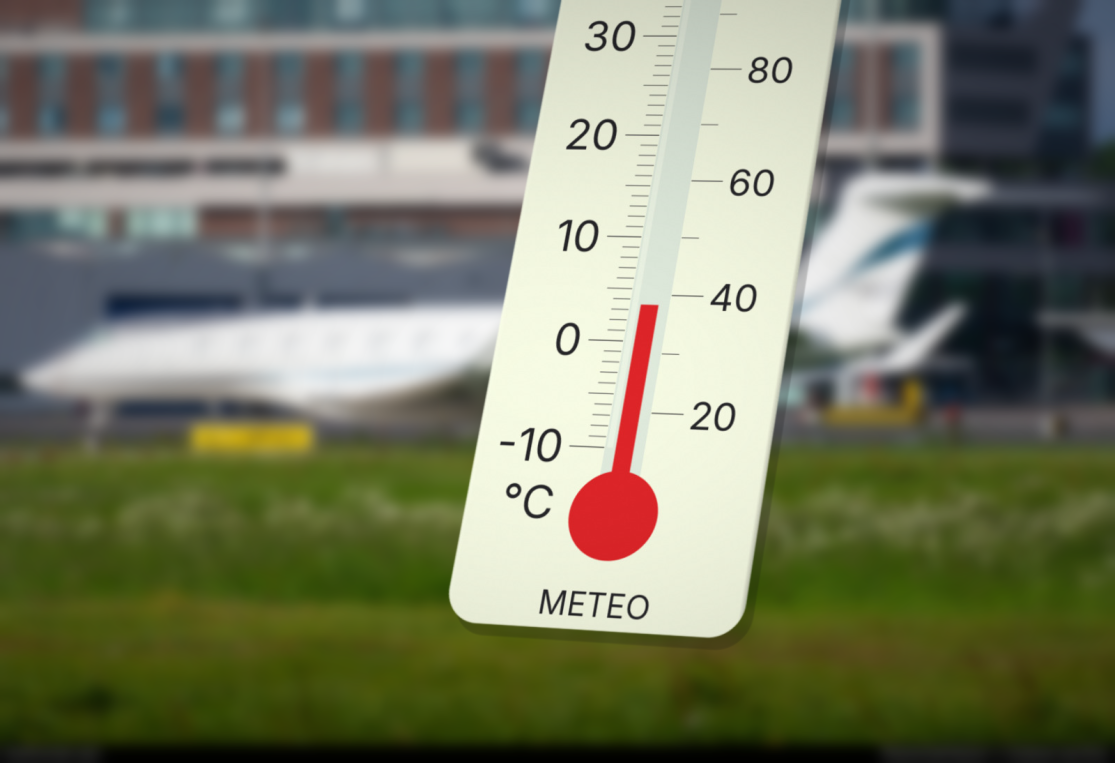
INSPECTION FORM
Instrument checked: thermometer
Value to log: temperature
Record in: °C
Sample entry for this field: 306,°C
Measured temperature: 3.5,°C
